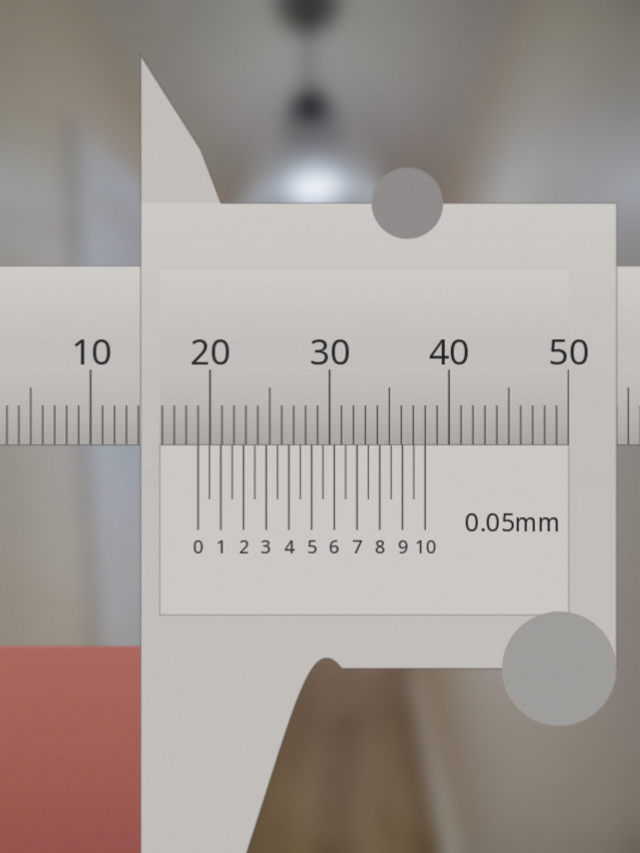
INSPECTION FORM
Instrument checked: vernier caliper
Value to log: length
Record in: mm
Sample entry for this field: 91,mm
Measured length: 19.0,mm
